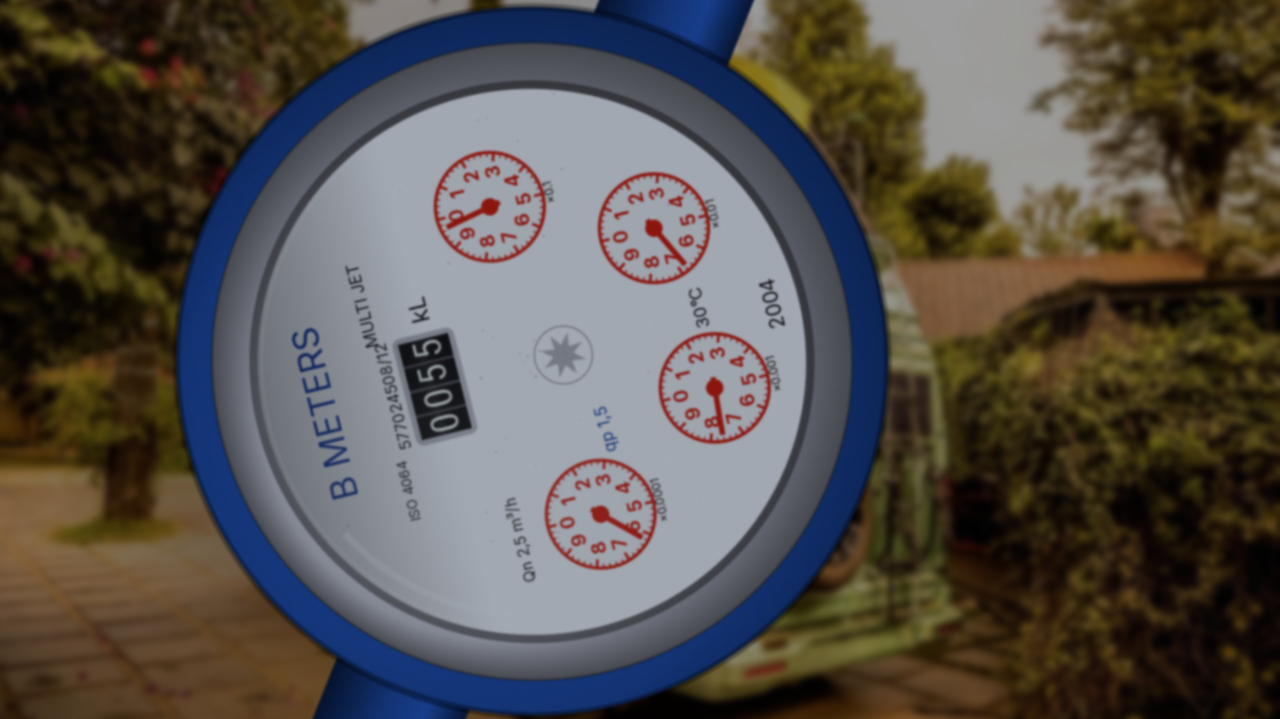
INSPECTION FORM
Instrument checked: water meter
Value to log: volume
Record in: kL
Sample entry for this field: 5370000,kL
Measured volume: 54.9676,kL
